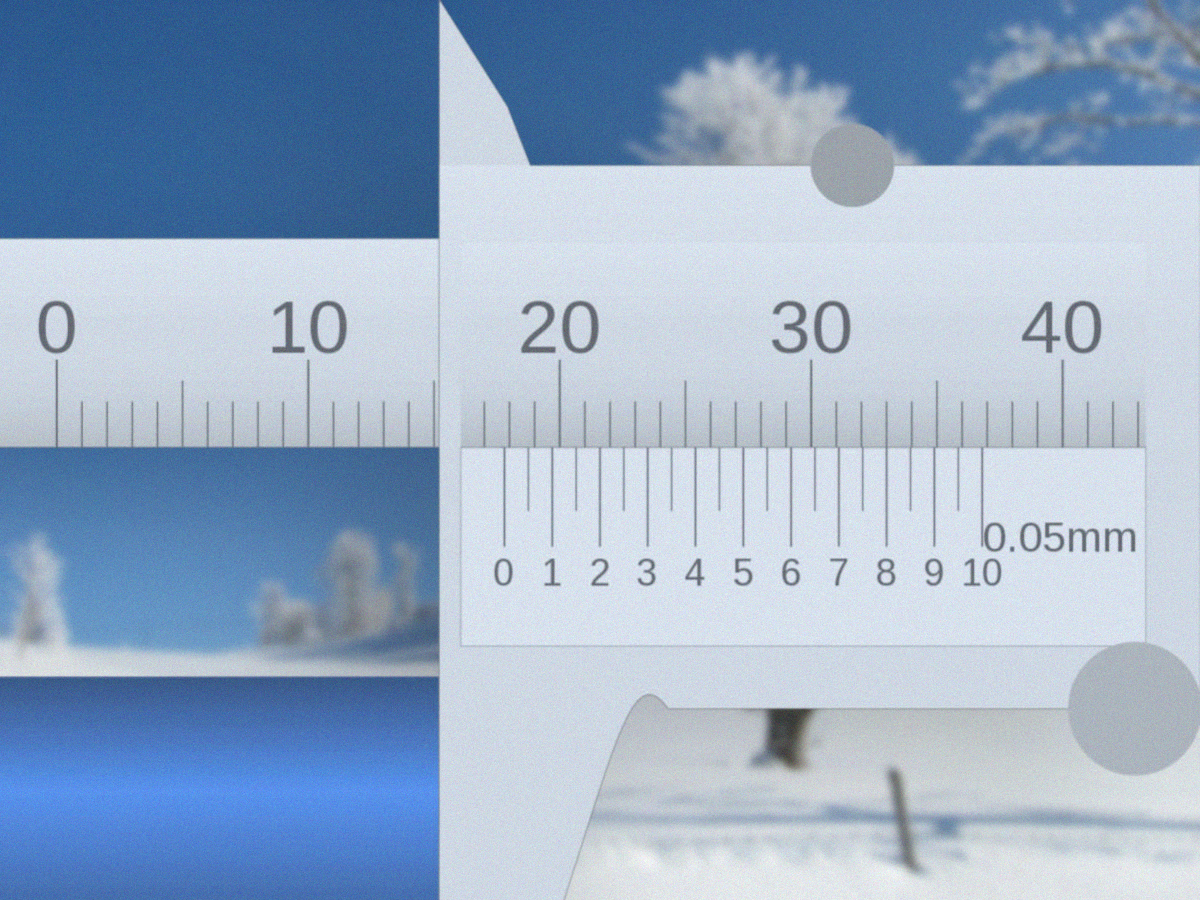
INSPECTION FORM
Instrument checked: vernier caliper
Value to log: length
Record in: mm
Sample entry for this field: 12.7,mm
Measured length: 17.8,mm
